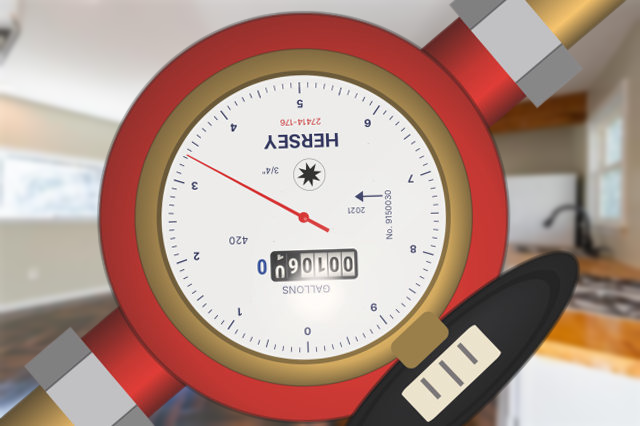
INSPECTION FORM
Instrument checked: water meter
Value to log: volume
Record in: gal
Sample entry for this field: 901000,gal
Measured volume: 10603.3,gal
